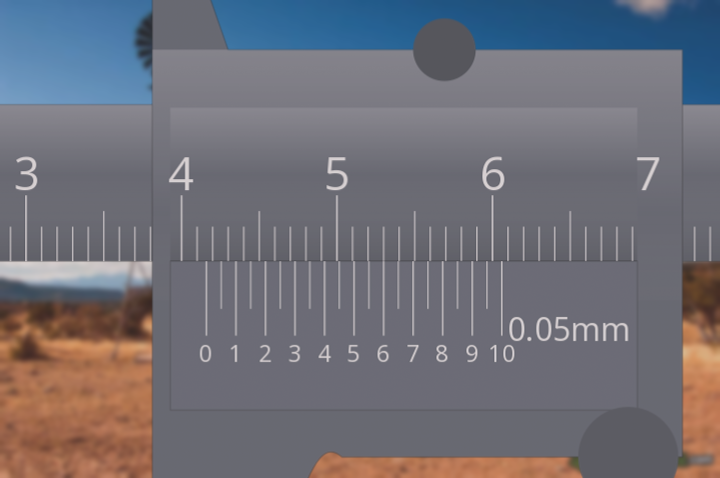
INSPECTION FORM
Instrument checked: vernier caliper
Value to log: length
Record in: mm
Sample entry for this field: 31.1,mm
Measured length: 41.6,mm
